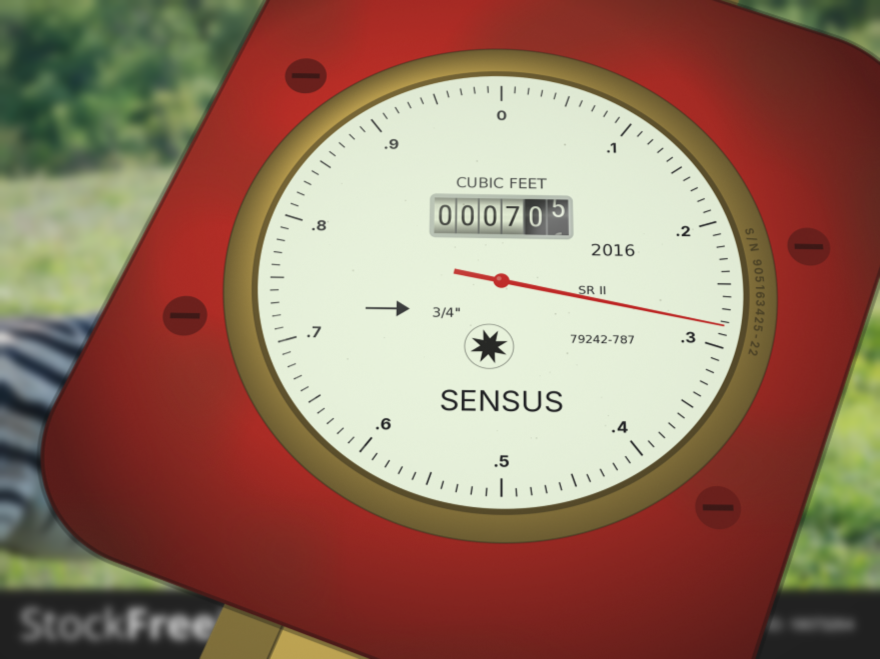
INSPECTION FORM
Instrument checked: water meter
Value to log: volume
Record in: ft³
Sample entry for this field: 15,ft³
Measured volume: 705.28,ft³
